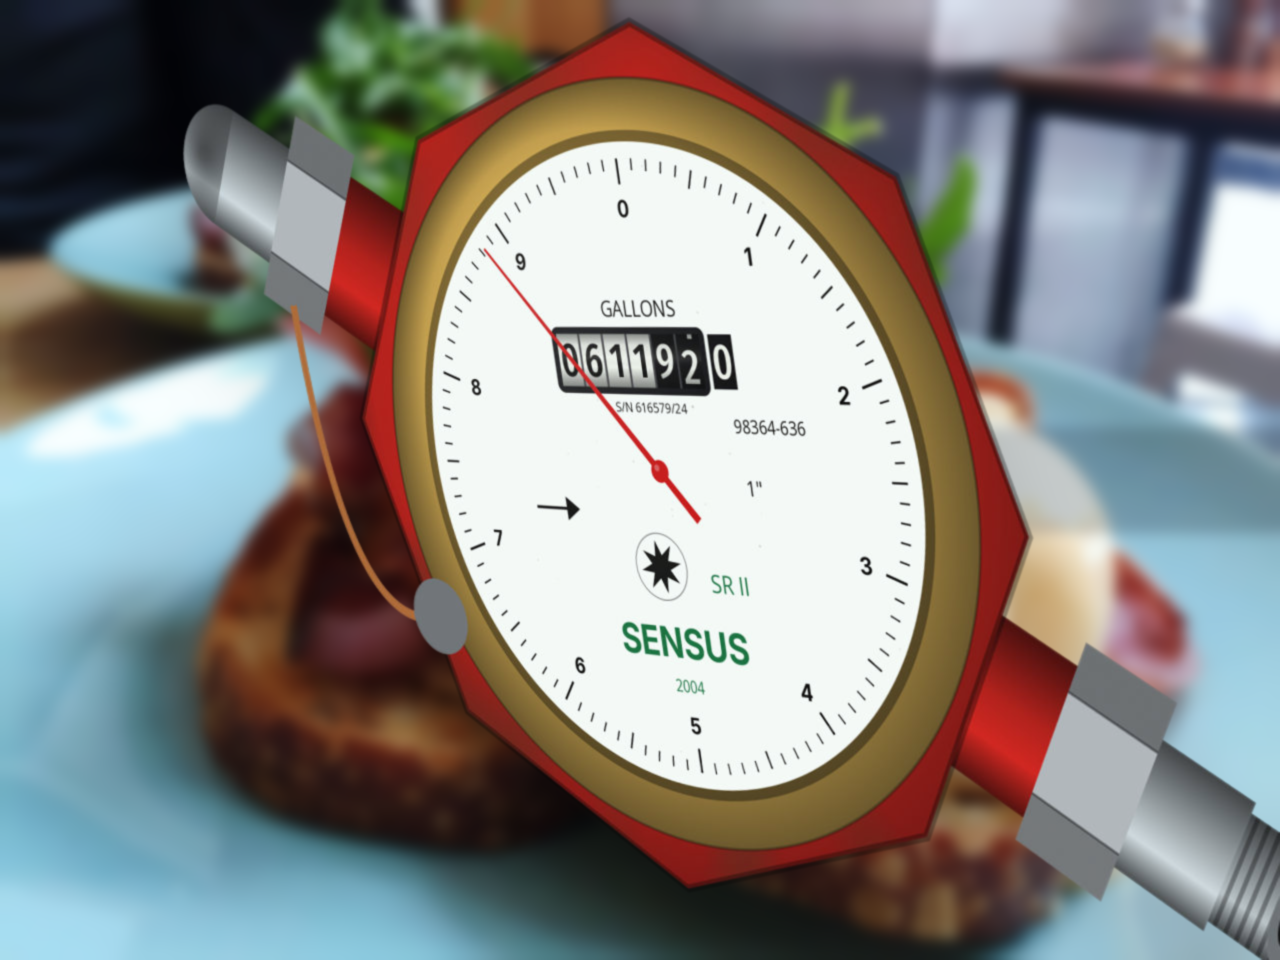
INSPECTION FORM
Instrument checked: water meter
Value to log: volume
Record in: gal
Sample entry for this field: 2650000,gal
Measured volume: 611918.8,gal
